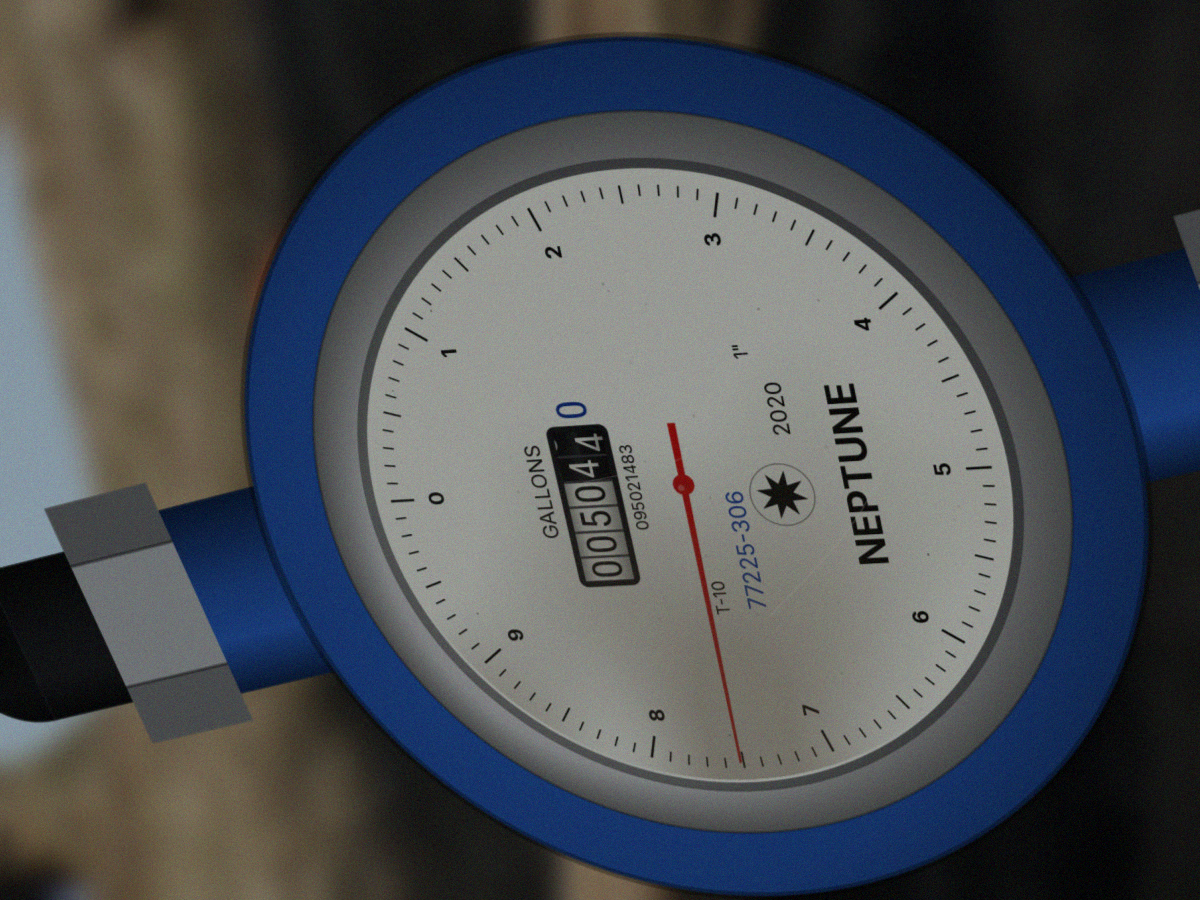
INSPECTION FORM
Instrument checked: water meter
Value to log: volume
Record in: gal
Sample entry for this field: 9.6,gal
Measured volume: 50437.5,gal
